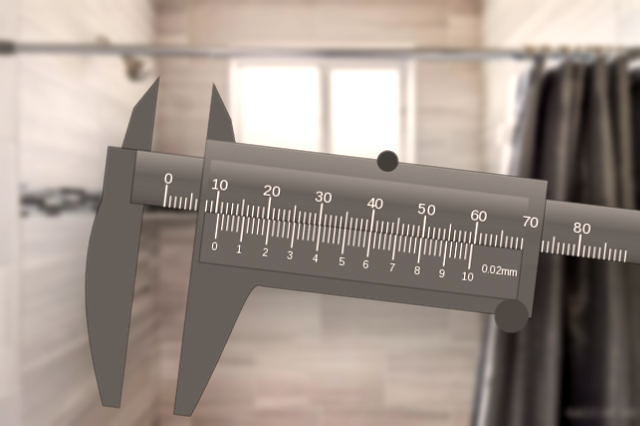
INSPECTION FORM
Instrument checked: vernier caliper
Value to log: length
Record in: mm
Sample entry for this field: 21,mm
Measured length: 10.5,mm
